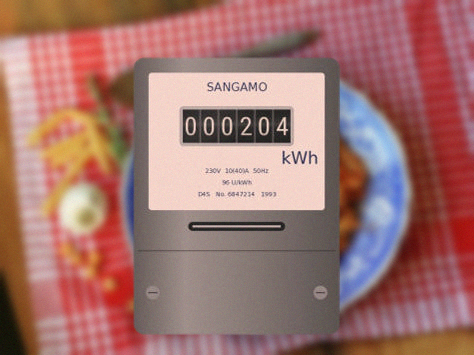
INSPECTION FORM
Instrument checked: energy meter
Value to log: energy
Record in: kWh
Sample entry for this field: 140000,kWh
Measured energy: 204,kWh
